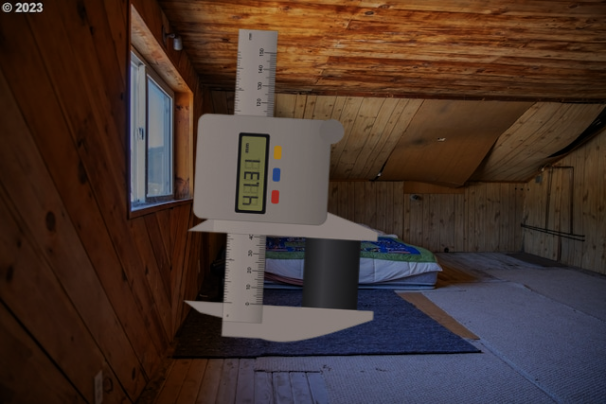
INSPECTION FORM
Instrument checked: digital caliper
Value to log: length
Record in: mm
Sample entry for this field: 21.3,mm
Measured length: 41.31,mm
